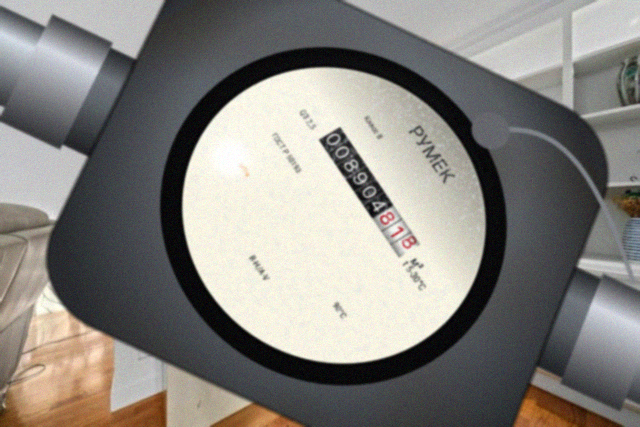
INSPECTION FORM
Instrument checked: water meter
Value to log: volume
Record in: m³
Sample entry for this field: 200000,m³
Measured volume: 8904.818,m³
